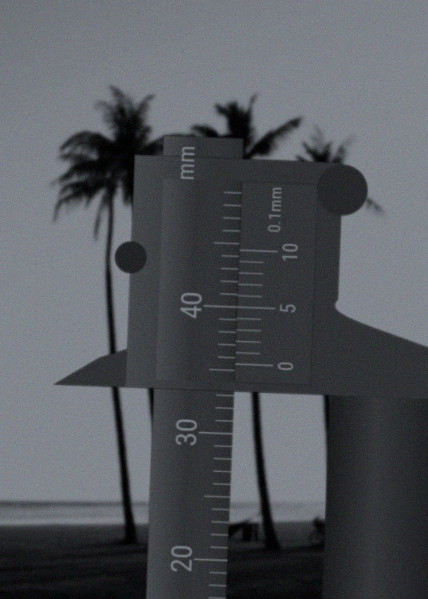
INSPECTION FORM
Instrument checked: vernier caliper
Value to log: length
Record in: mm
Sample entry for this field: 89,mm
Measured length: 35.5,mm
